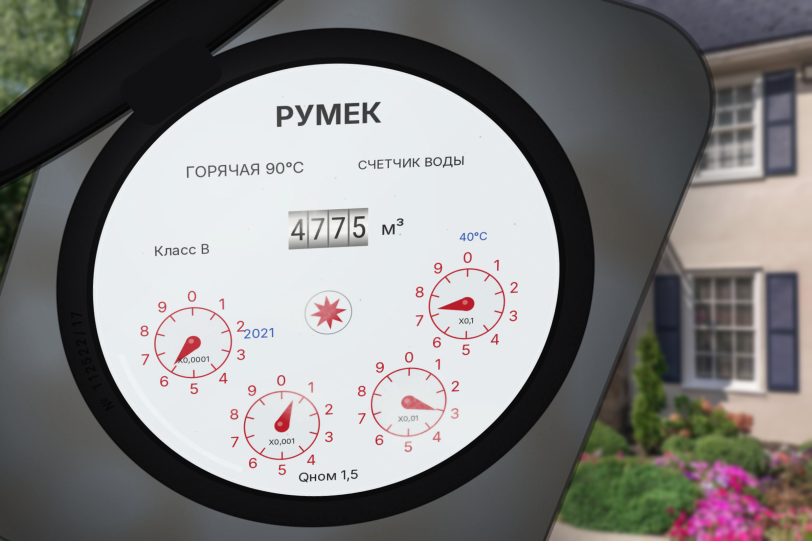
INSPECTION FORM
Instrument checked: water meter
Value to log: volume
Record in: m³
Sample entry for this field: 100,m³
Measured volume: 4775.7306,m³
